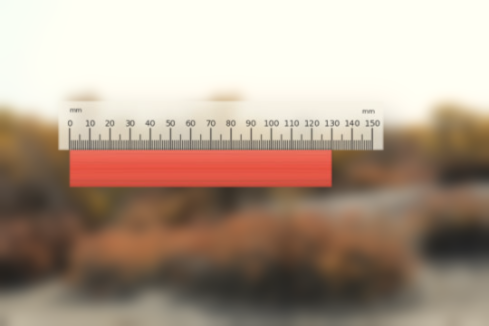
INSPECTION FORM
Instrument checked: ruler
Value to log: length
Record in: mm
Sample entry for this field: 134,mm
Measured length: 130,mm
